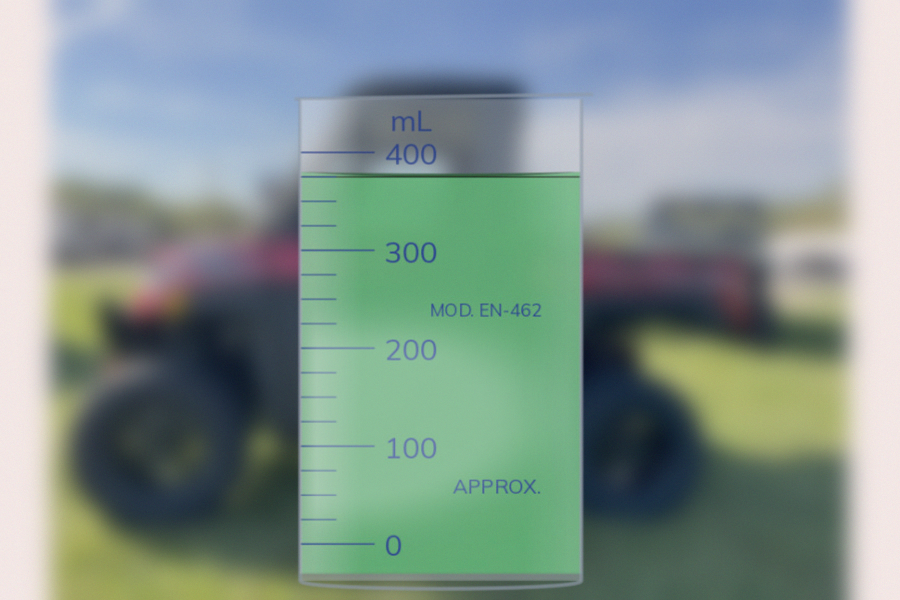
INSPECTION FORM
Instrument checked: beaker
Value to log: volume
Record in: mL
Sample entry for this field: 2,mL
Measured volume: 375,mL
